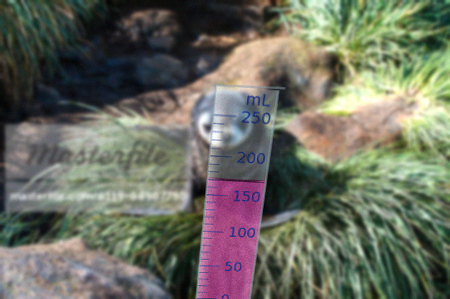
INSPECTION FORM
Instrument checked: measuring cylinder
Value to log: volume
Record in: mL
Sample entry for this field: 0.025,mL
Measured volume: 170,mL
